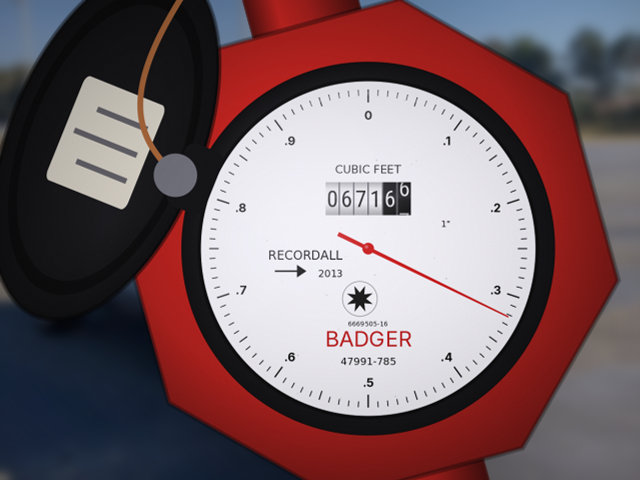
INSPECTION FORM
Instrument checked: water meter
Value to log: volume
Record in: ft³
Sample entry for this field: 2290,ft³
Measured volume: 67166.32,ft³
